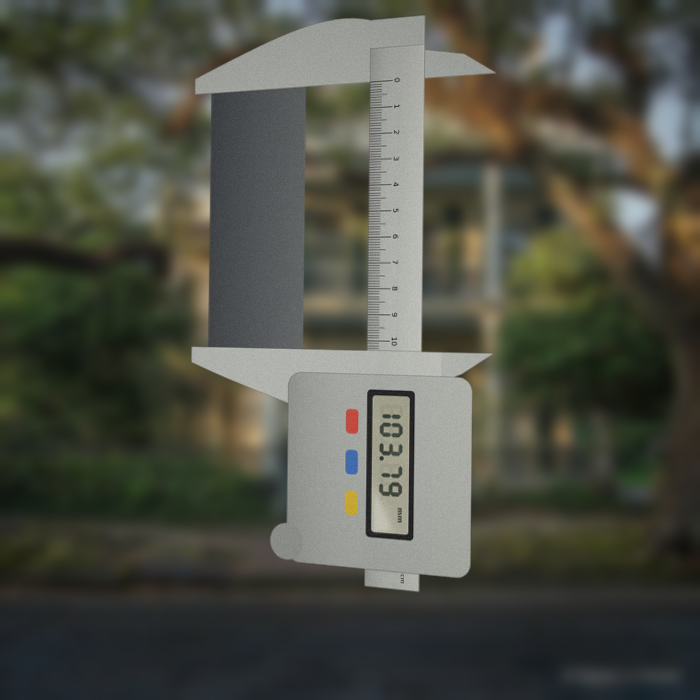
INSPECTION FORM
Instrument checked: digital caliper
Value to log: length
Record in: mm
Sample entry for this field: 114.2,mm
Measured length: 103.79,mm
